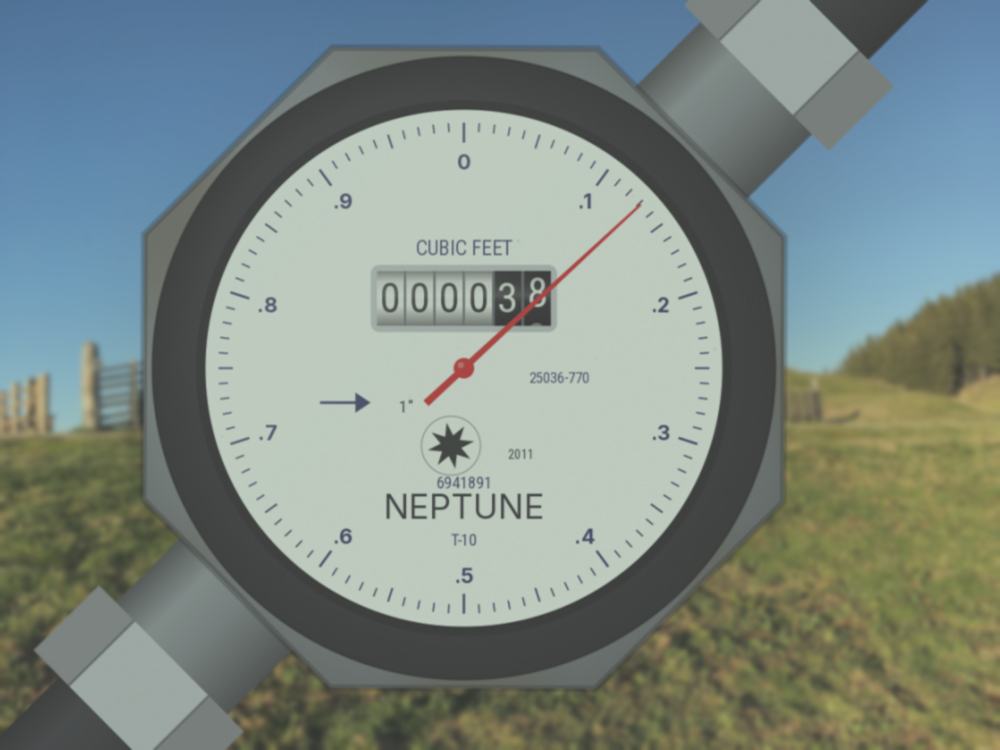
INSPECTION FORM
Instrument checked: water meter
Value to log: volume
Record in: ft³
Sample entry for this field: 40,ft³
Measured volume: 38.13,ft³
